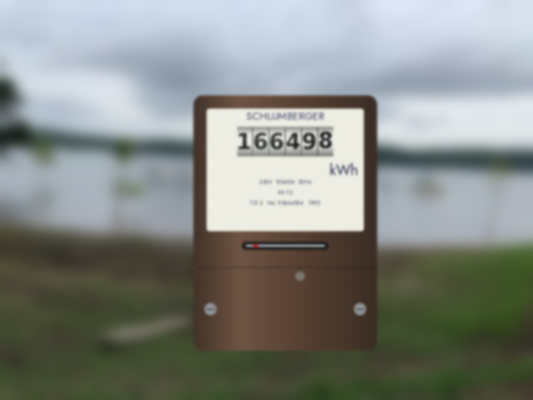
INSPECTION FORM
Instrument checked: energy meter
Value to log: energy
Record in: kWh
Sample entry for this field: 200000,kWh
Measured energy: 166498,kWh
